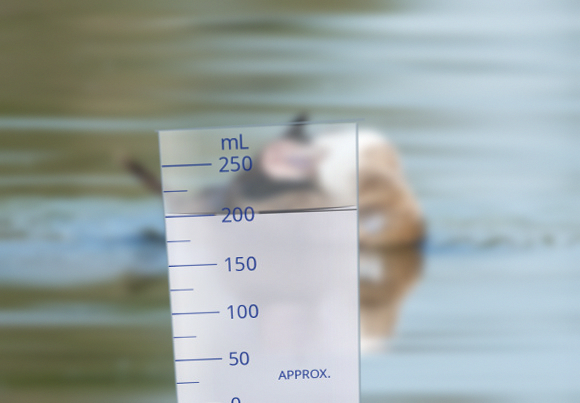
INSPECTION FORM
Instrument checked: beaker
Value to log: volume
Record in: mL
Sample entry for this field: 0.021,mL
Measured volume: 200,mL
